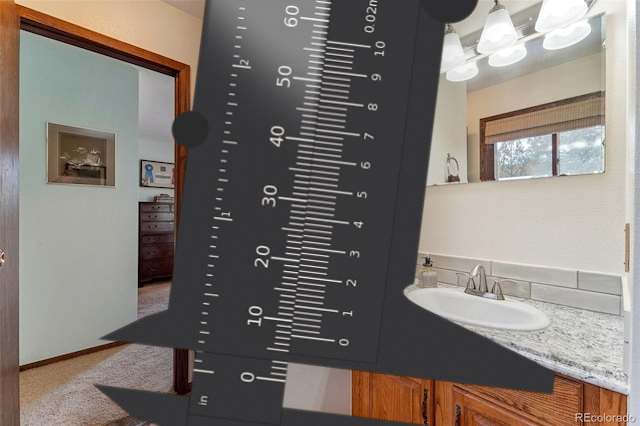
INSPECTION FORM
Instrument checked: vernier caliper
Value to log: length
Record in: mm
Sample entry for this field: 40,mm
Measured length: 7.6,mm
